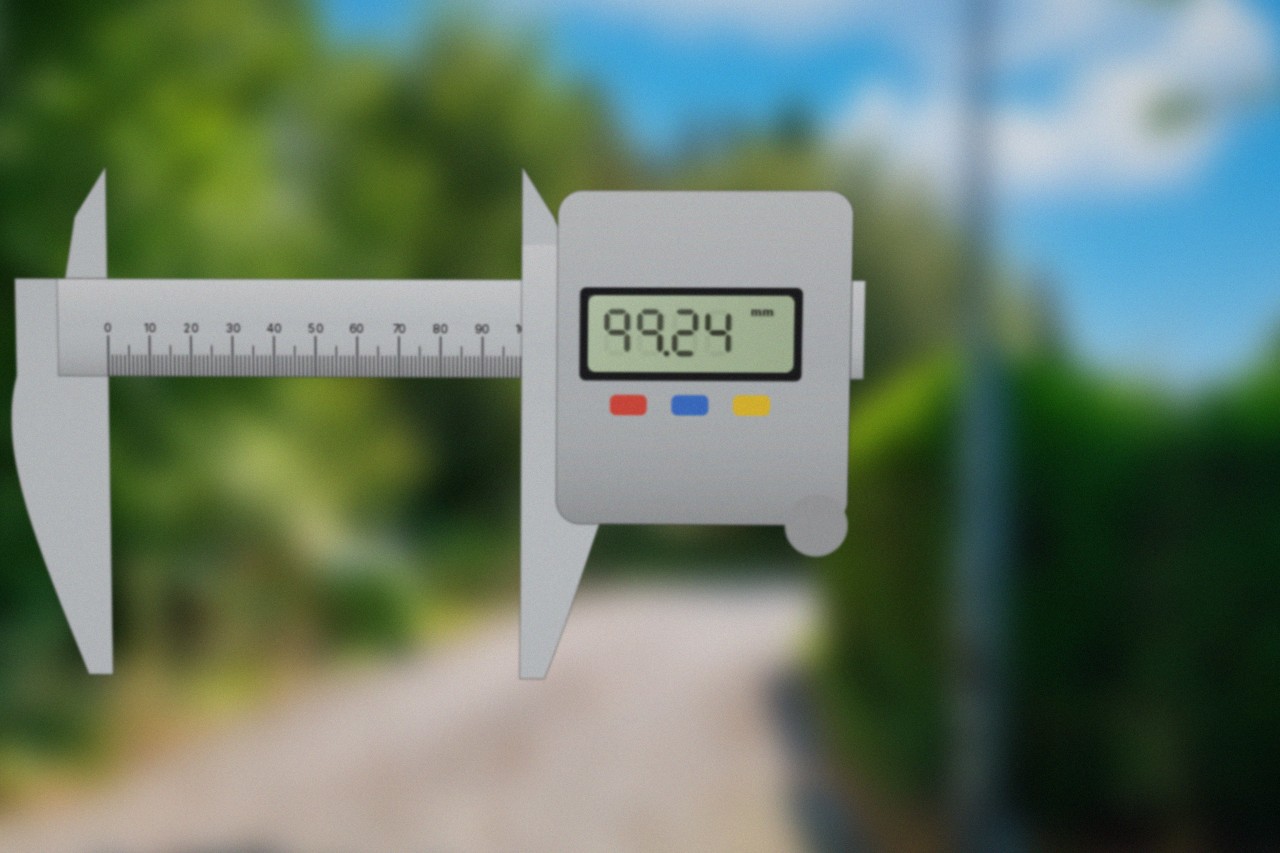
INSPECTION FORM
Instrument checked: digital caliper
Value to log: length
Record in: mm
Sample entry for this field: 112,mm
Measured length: 99.24,mm
